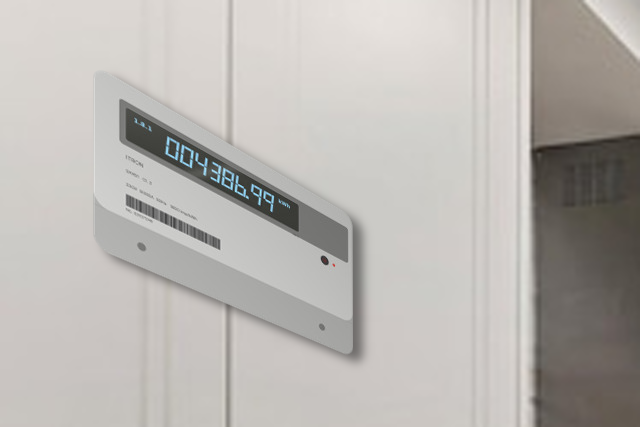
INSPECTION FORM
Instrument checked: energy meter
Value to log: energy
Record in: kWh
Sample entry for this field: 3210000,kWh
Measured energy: 4386.99,kWh
